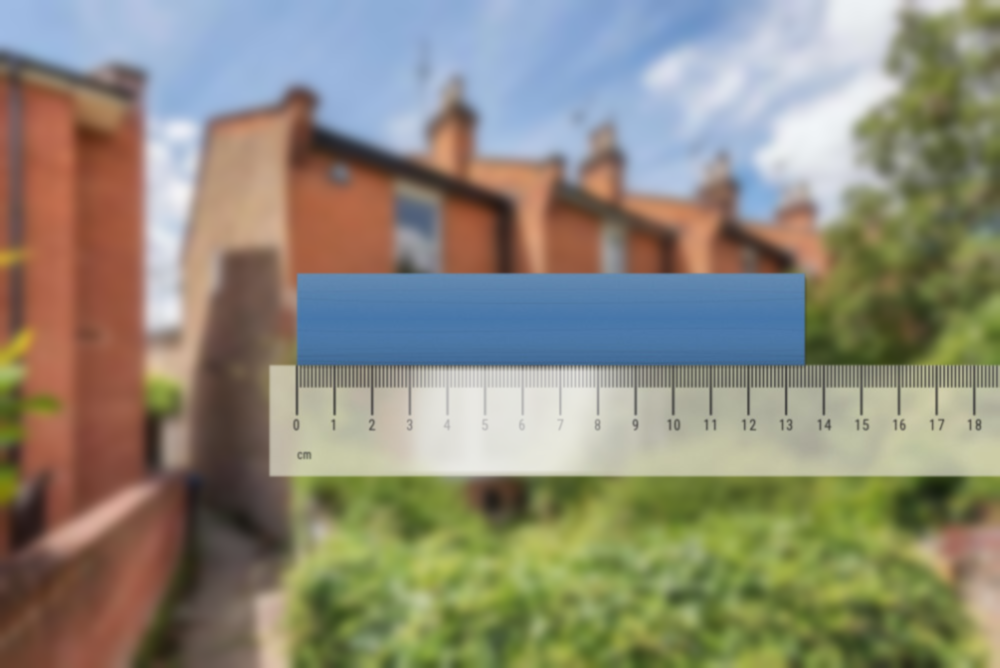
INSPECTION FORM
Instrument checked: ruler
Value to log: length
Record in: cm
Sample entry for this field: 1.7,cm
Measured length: 13.5,cm
